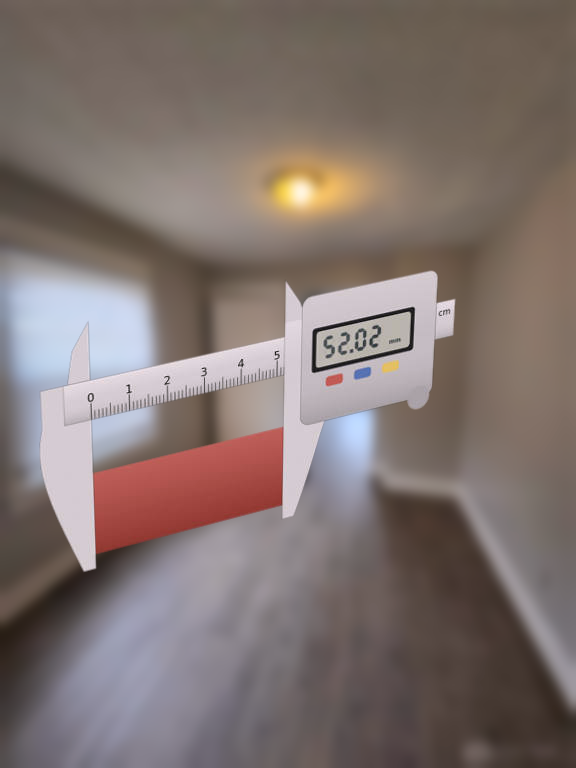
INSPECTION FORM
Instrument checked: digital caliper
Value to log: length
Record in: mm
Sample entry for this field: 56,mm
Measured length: 52.02,mm
